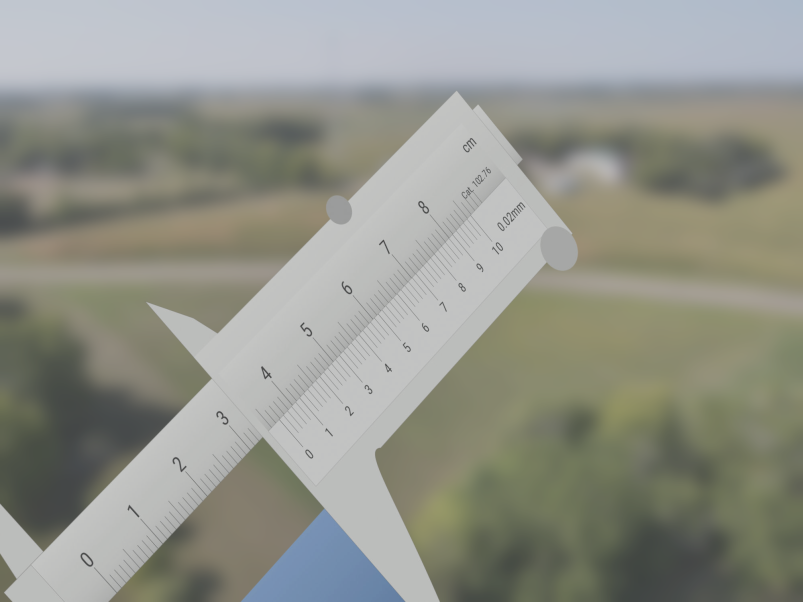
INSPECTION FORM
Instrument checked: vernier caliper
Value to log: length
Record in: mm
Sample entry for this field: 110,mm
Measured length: 36.8,mm
